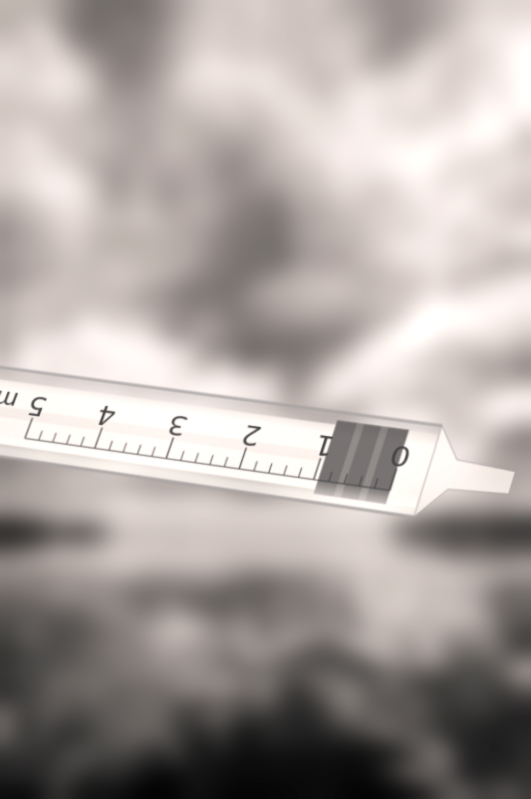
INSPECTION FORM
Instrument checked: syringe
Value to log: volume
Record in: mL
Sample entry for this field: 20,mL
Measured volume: 0,mL
